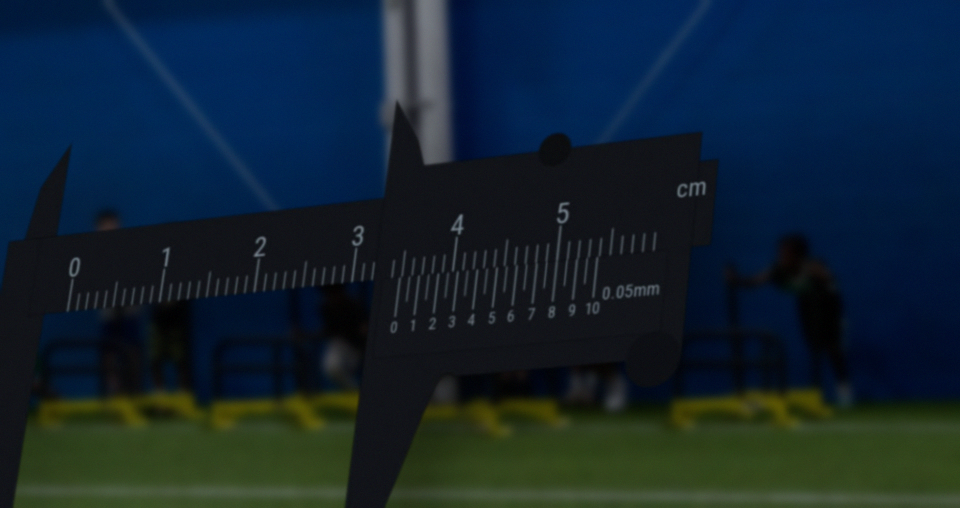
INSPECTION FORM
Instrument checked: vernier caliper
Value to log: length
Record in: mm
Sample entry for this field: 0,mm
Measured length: 34.8,mm
